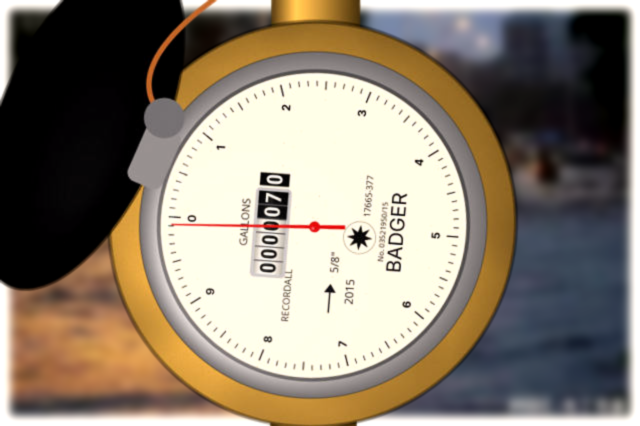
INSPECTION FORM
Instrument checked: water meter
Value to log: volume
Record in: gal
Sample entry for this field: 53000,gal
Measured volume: 69.9,gal
